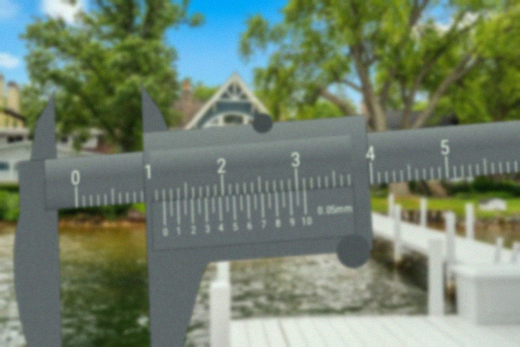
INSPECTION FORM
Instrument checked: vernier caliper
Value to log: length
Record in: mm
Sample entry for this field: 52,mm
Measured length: 12.0,mm
